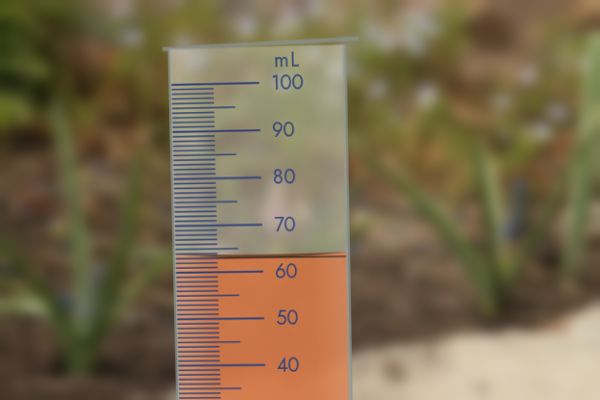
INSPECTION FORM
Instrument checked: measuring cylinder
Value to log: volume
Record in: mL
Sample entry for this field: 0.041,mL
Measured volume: 63,mL
